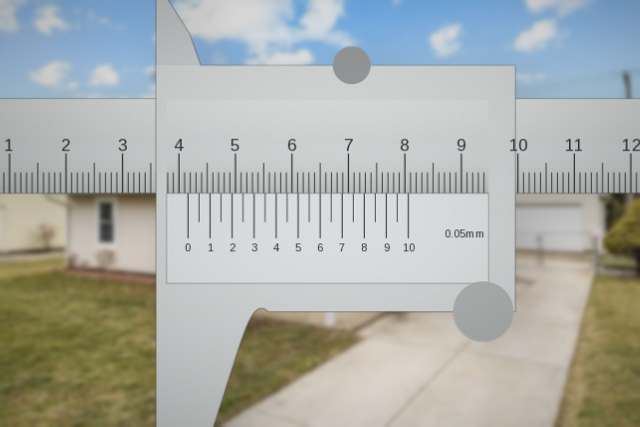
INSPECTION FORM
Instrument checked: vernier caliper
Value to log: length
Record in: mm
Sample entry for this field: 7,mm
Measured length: 41.6,mm
